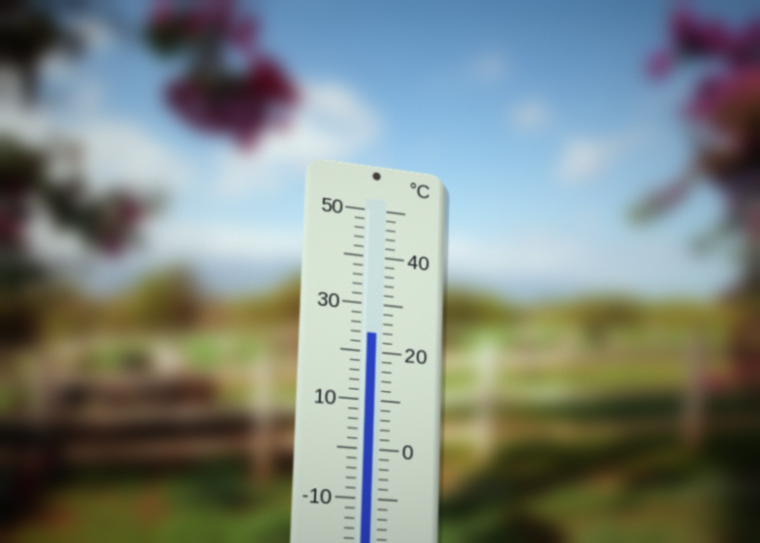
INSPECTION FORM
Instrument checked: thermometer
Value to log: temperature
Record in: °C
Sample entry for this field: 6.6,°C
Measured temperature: 24,°C
